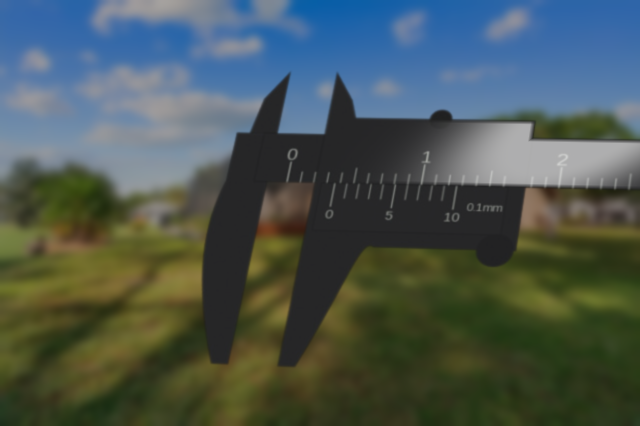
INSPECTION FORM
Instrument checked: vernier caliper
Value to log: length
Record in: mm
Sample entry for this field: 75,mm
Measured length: 3.6,mm
